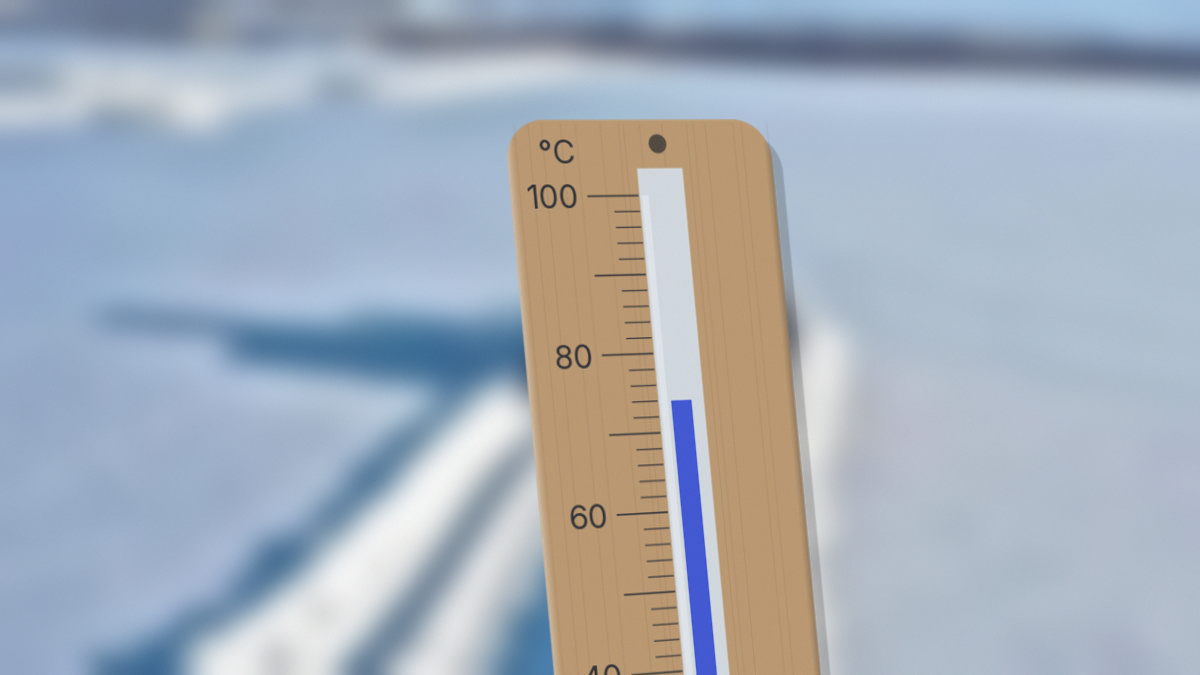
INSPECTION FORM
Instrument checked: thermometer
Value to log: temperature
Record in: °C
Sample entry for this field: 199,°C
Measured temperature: 74,°C
